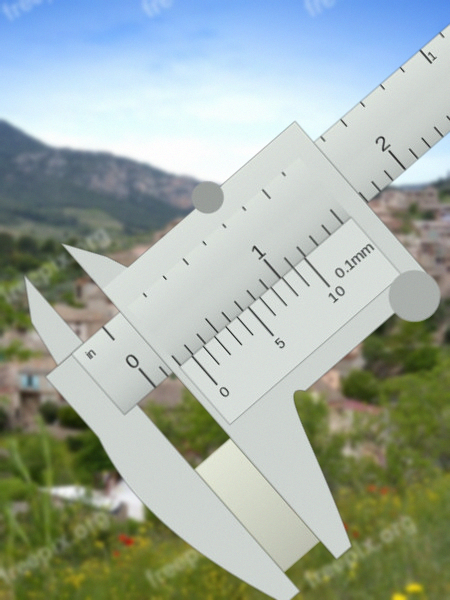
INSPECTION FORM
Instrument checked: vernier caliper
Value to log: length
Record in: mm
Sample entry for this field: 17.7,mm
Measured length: 2.9,mm
